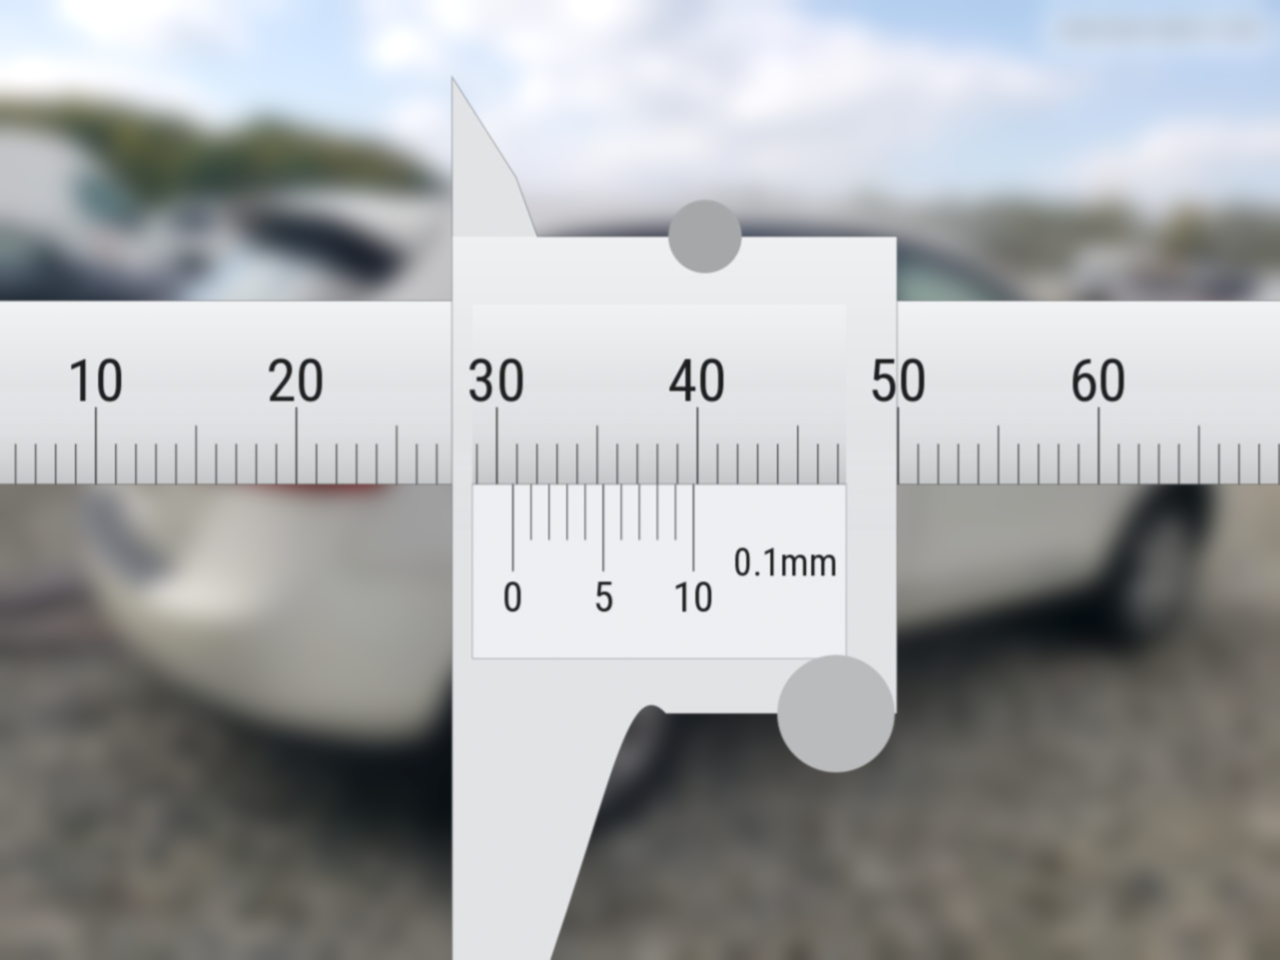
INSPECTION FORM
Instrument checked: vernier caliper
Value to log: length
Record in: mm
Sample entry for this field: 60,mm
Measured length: 30.8,mm
